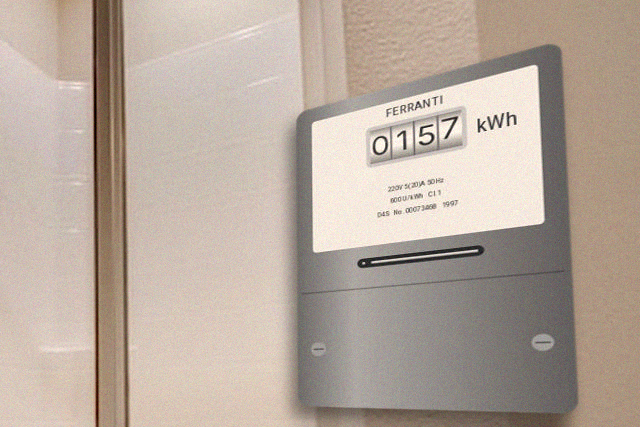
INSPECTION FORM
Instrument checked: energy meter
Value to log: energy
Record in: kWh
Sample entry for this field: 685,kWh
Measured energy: 157,kWh
